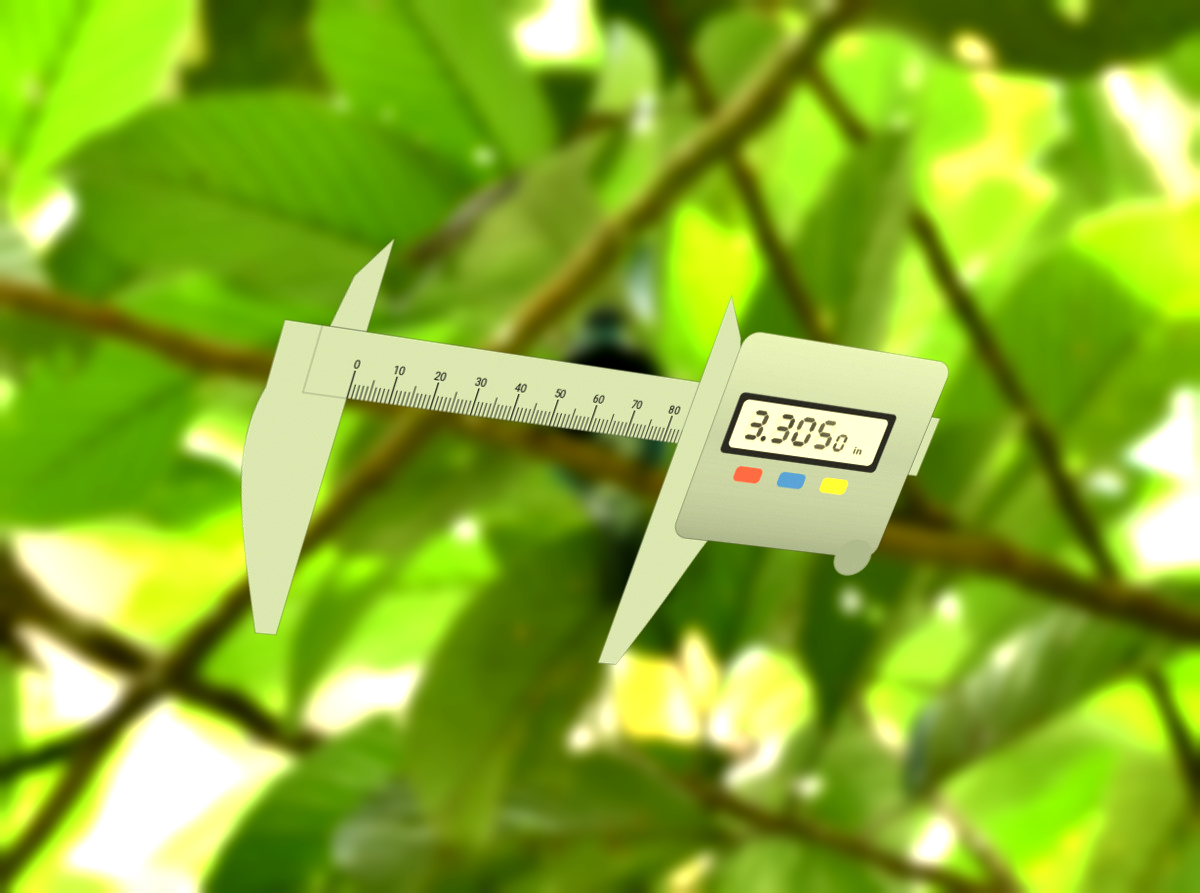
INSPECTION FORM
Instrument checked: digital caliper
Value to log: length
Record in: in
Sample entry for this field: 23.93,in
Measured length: 3.3050,in
